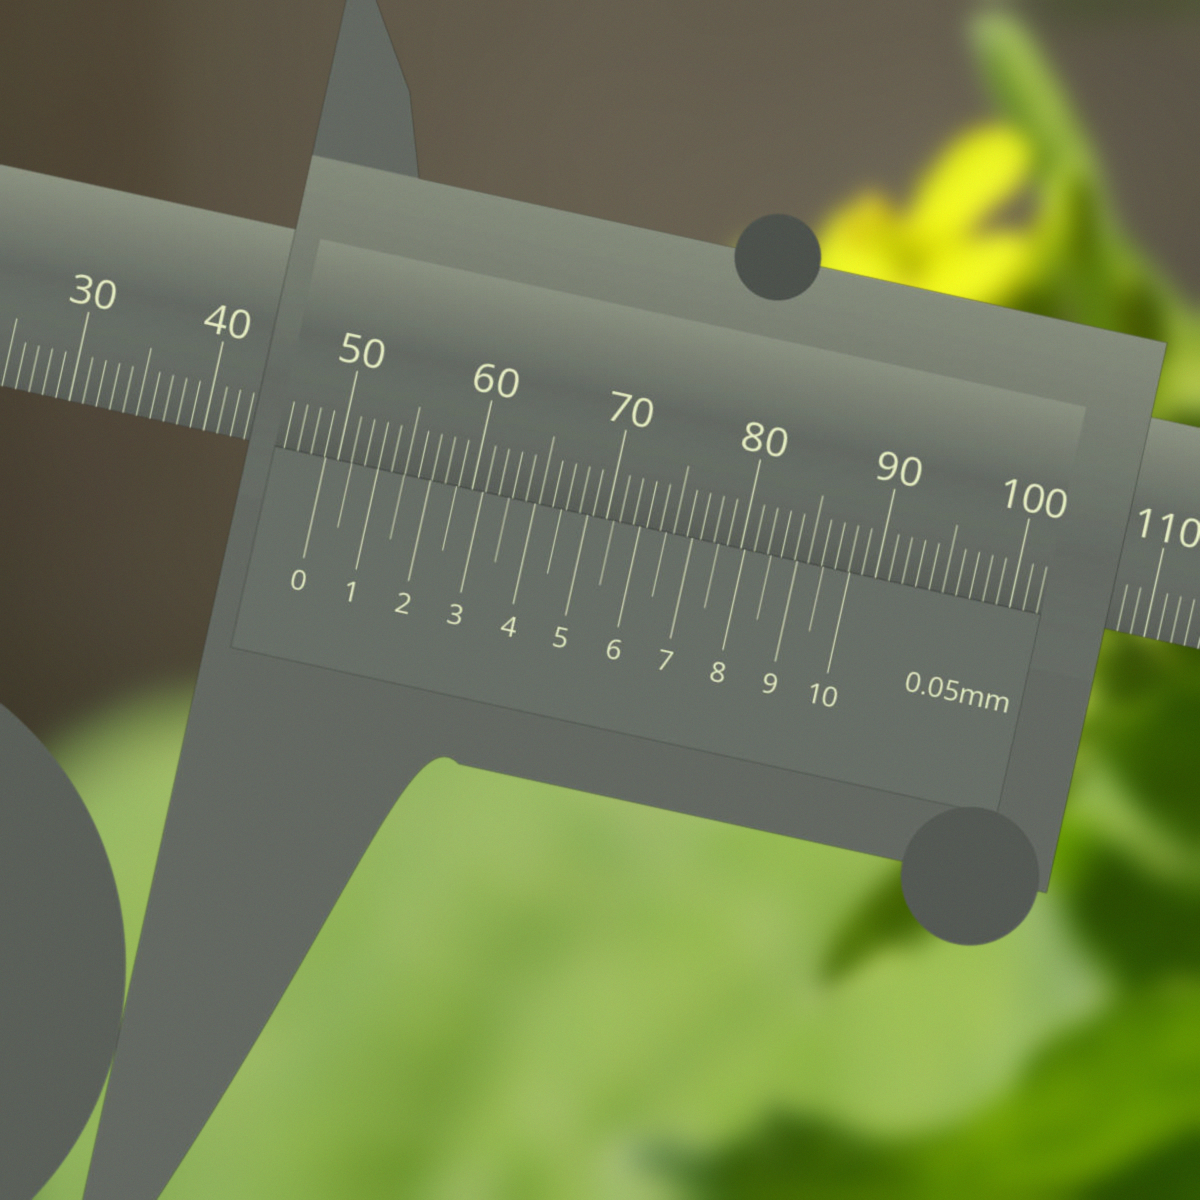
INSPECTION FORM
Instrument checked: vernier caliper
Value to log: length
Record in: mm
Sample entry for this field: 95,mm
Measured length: 49.1,mm
